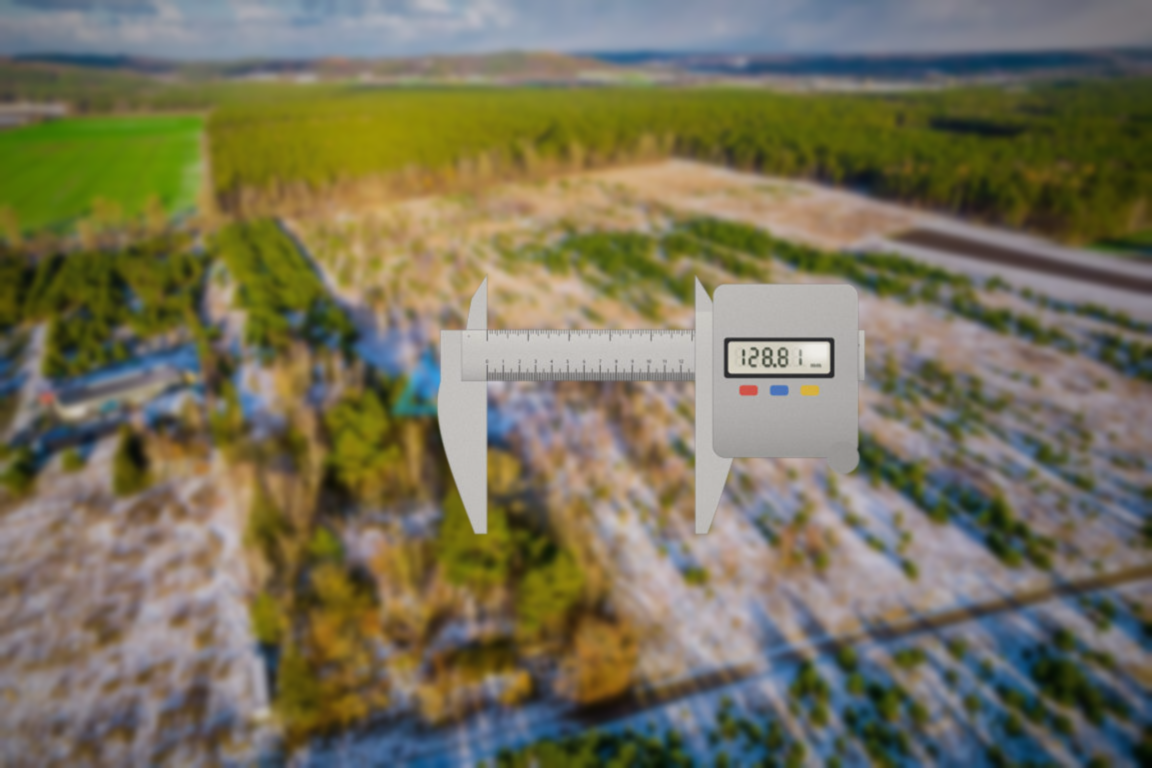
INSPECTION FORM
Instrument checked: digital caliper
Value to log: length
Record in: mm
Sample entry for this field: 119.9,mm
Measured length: 128.81,mm
